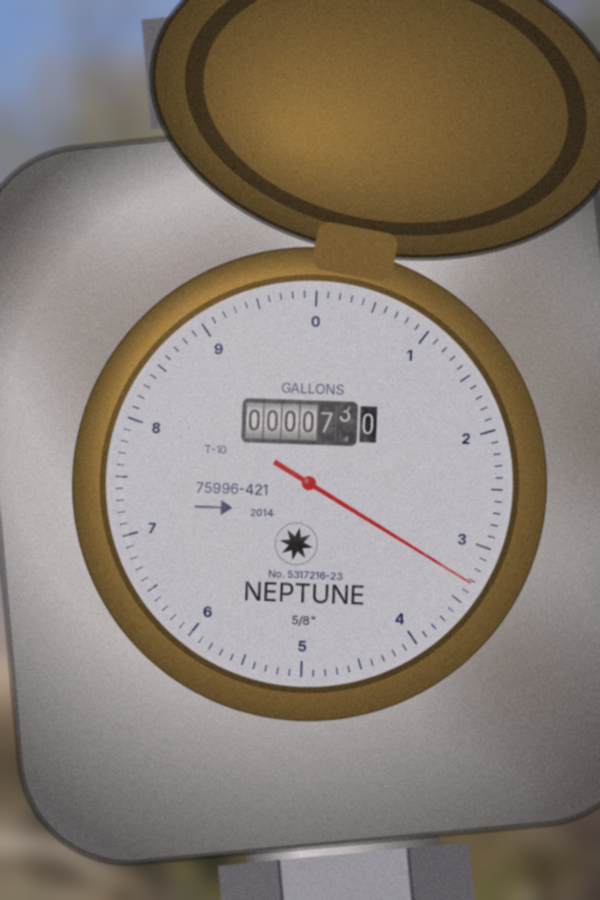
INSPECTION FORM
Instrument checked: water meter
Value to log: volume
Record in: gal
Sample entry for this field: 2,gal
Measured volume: 733.3,gal
